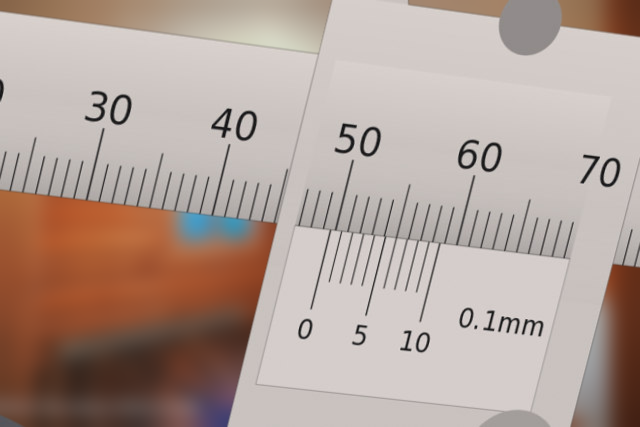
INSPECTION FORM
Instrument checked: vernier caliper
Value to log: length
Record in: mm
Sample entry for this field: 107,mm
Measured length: 49.6,mm
